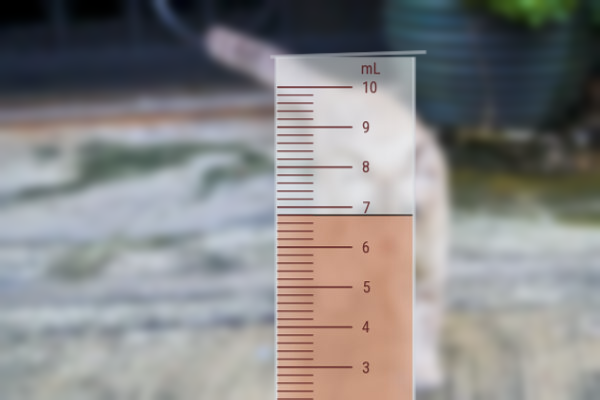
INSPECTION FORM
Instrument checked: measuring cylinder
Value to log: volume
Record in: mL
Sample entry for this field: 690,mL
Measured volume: 6.8,mL
